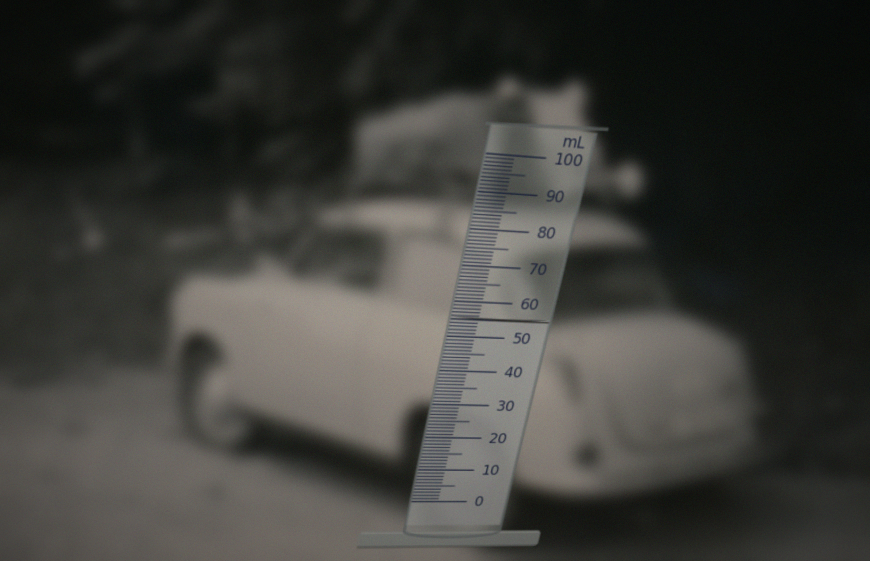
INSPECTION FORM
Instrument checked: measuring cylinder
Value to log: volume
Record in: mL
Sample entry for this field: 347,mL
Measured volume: 55,mL
